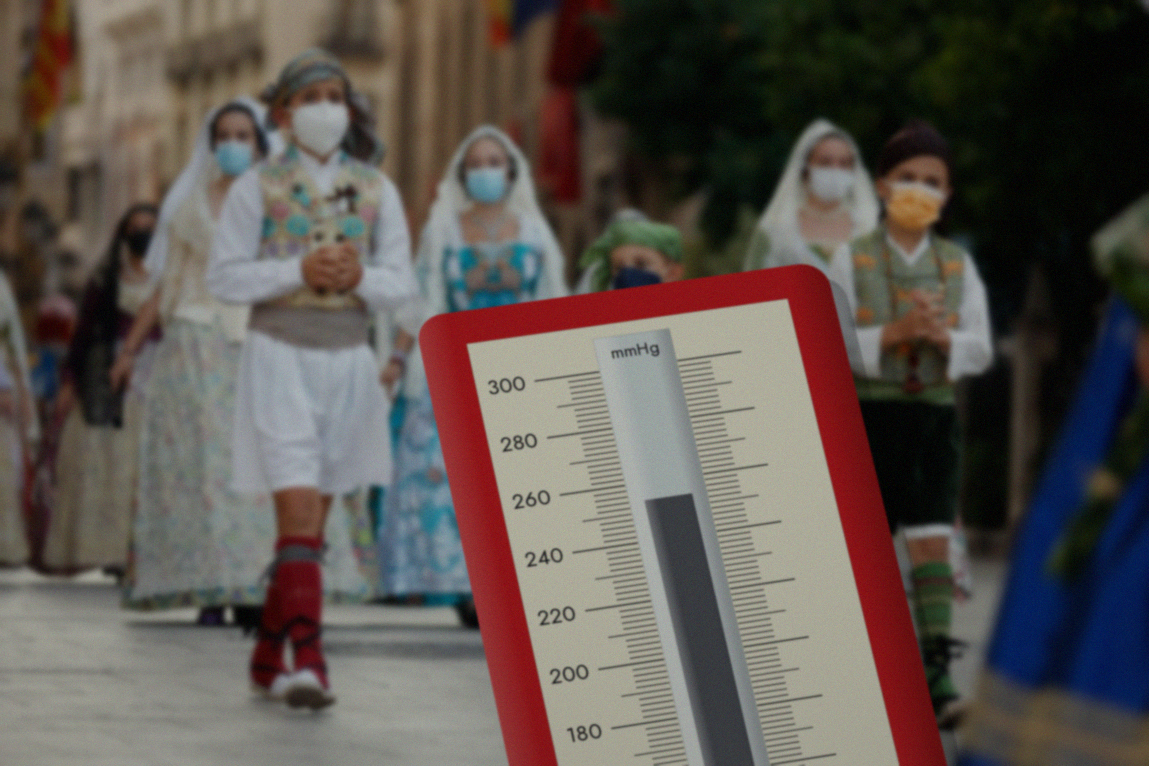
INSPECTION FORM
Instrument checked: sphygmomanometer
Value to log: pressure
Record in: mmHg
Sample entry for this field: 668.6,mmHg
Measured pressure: 254,mmHg
